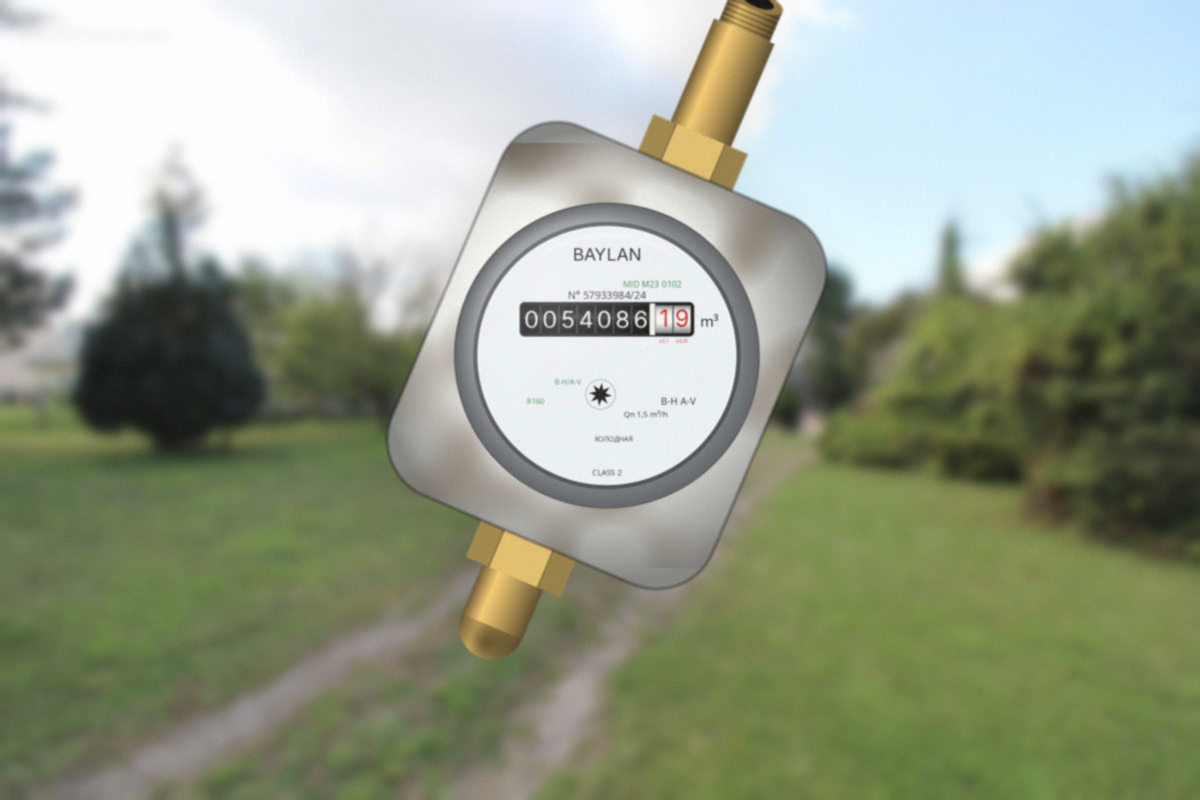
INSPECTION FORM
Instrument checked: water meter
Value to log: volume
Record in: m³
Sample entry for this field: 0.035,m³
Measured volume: 54086.19,m³
